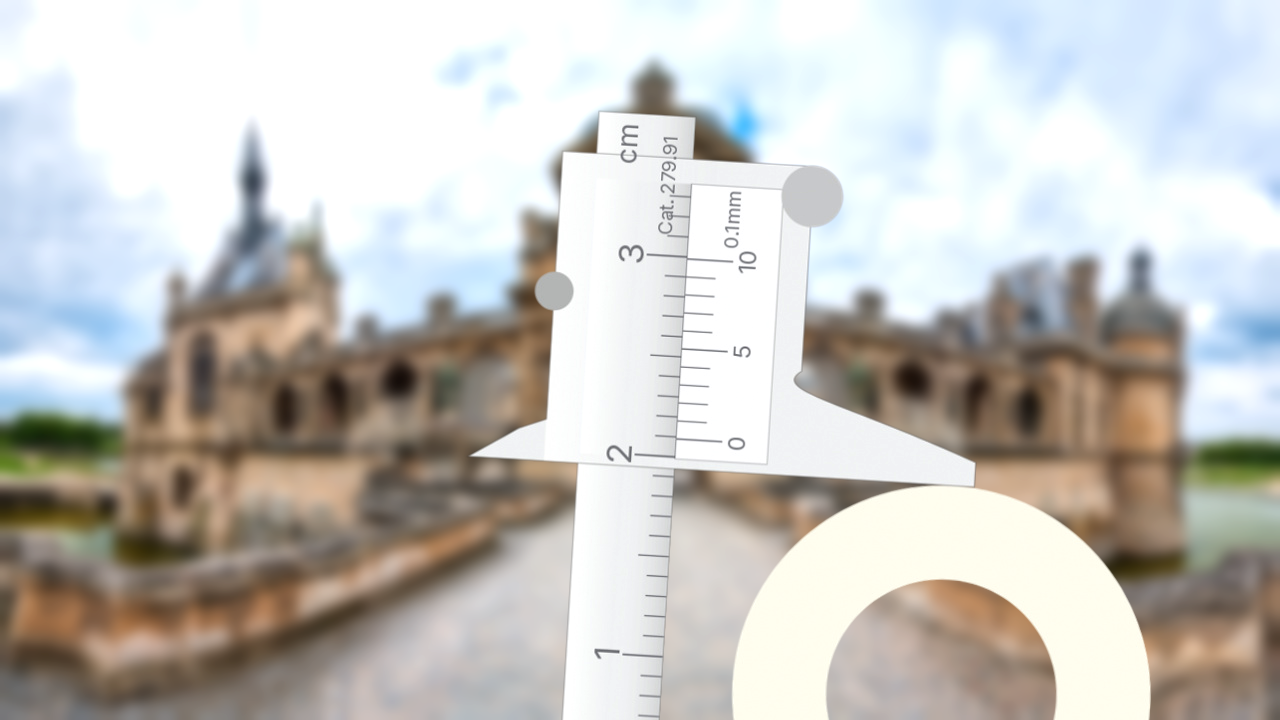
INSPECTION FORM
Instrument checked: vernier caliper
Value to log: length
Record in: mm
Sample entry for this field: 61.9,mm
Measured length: 20.9,mm
